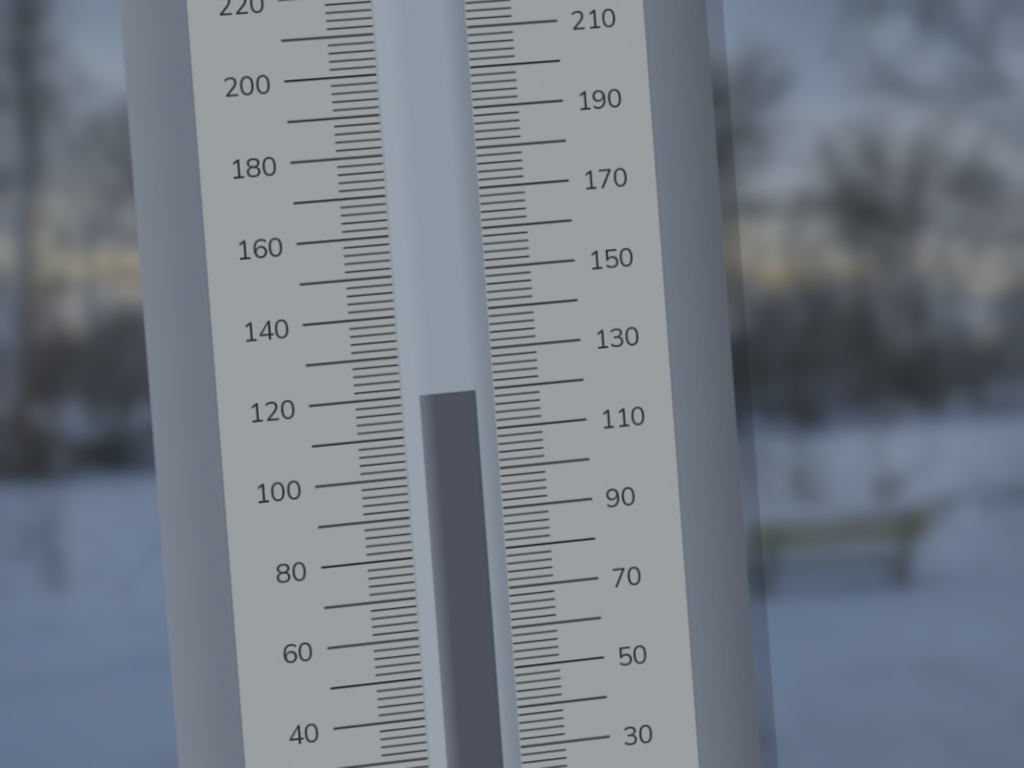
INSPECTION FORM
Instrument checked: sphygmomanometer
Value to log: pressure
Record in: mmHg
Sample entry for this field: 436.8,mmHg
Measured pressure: 120,mmHg
